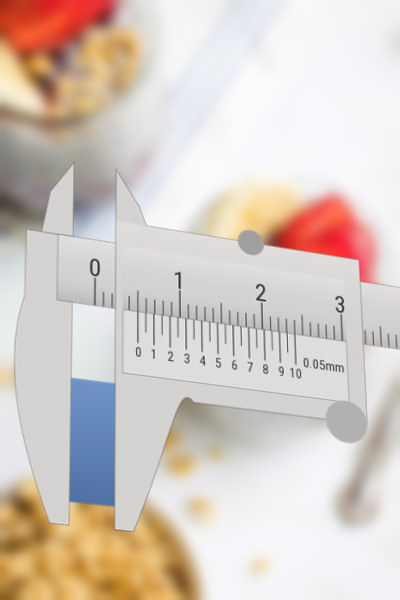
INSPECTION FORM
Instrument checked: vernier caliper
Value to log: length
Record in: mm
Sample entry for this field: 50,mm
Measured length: 5.0,mm
